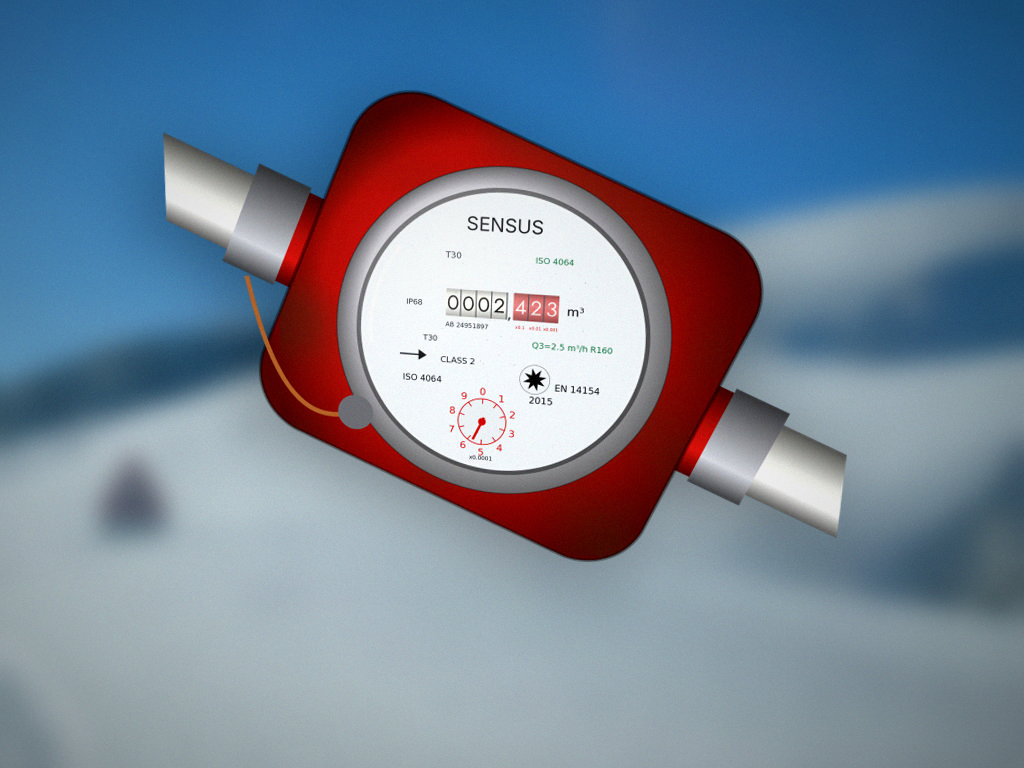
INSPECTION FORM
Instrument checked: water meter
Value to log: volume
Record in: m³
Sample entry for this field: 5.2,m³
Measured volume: 2.4235,m³
